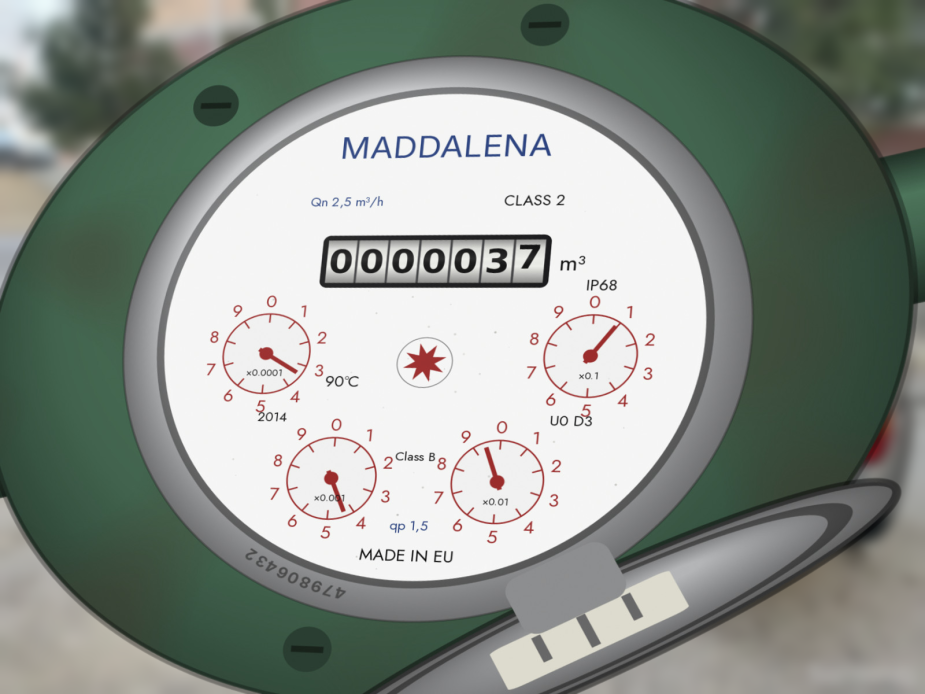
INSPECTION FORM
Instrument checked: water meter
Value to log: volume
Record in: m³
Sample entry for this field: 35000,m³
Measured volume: 37.0943,m³
